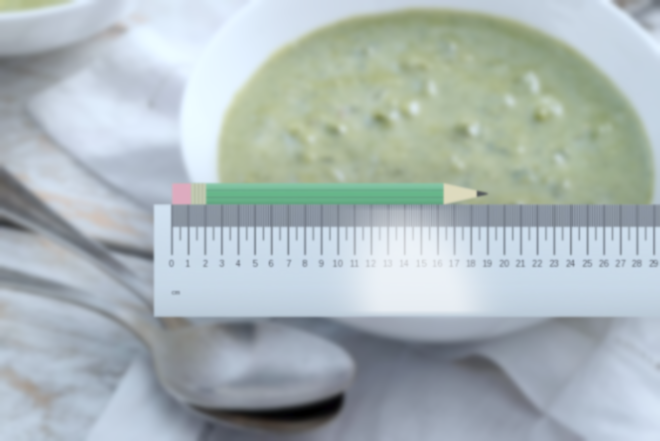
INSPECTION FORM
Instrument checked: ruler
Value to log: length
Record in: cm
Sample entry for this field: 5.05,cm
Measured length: 19,cm
